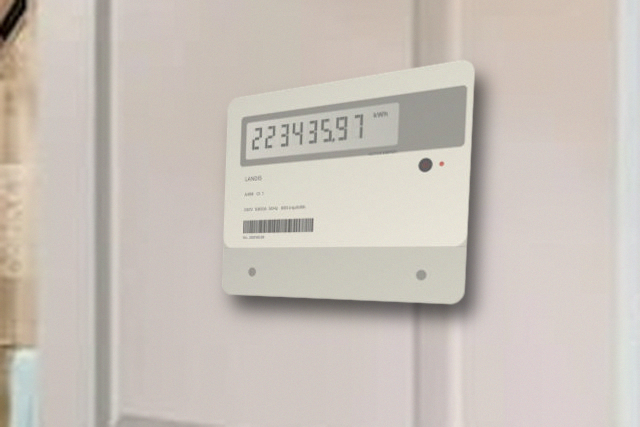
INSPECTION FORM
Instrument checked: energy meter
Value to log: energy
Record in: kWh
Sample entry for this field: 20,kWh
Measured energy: 223435.97,kWh
